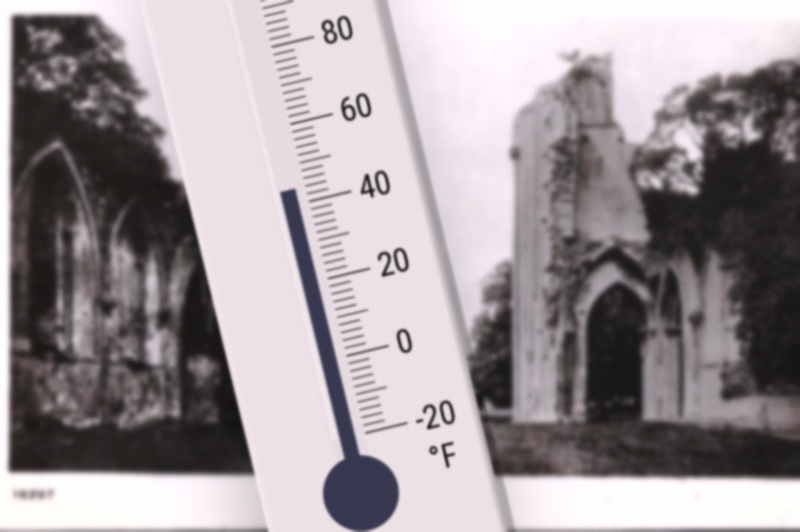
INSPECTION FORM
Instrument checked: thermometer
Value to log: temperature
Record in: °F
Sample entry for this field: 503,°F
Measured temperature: 44,°F
